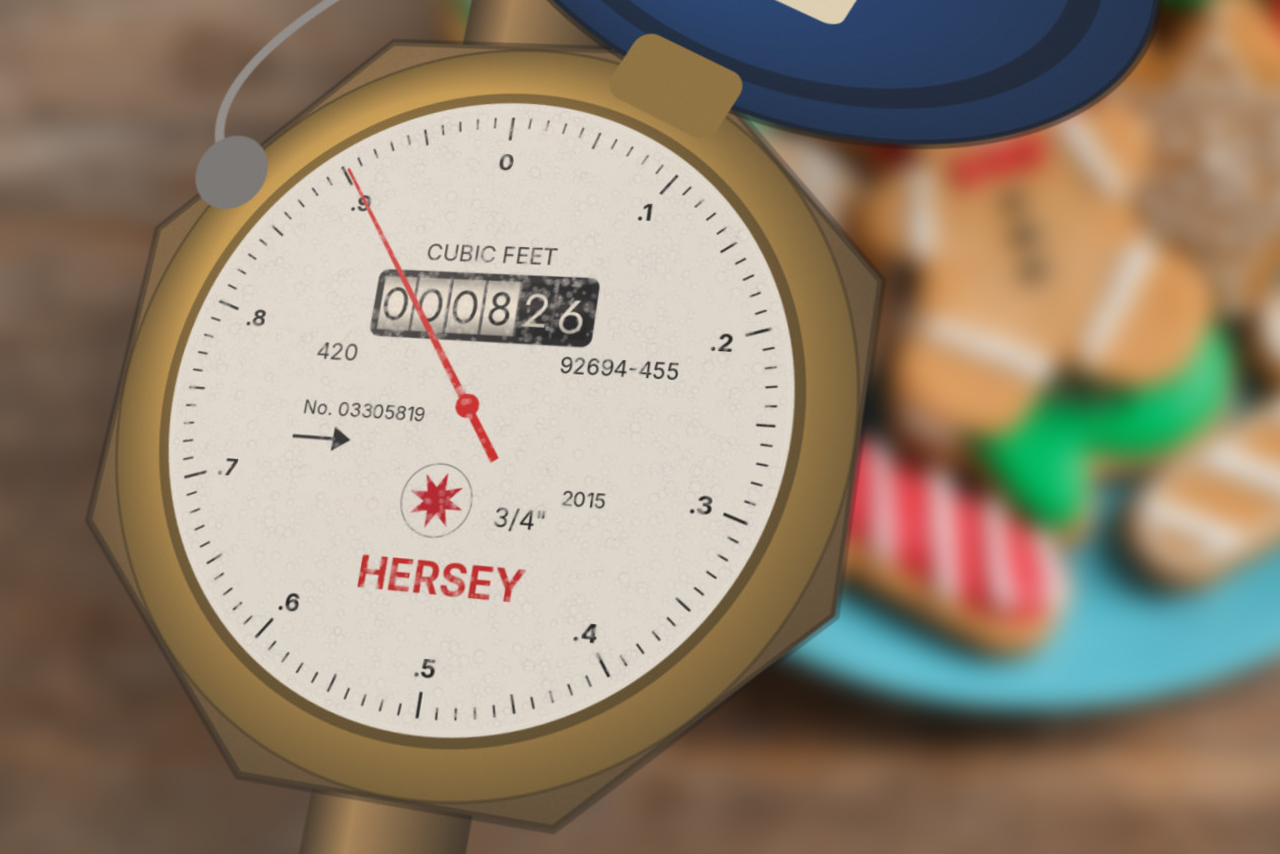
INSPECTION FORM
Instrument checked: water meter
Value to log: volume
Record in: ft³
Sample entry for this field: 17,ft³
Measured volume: 825.90,ft³
